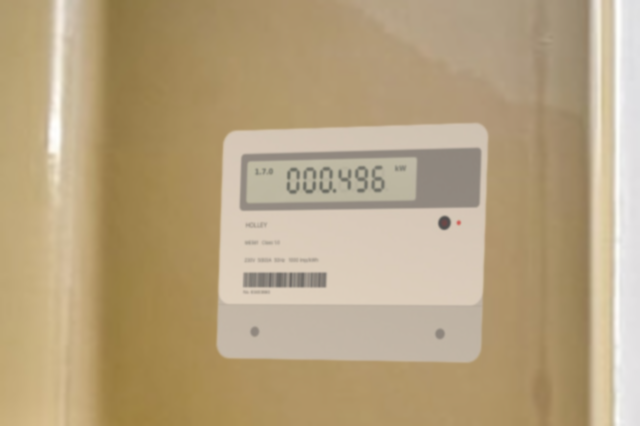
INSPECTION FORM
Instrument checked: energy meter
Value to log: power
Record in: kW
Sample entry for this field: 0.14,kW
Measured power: 0.496,kW
